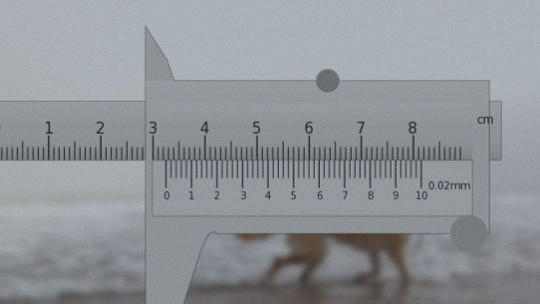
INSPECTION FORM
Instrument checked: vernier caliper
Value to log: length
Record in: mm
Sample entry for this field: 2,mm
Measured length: 32.5,mm
